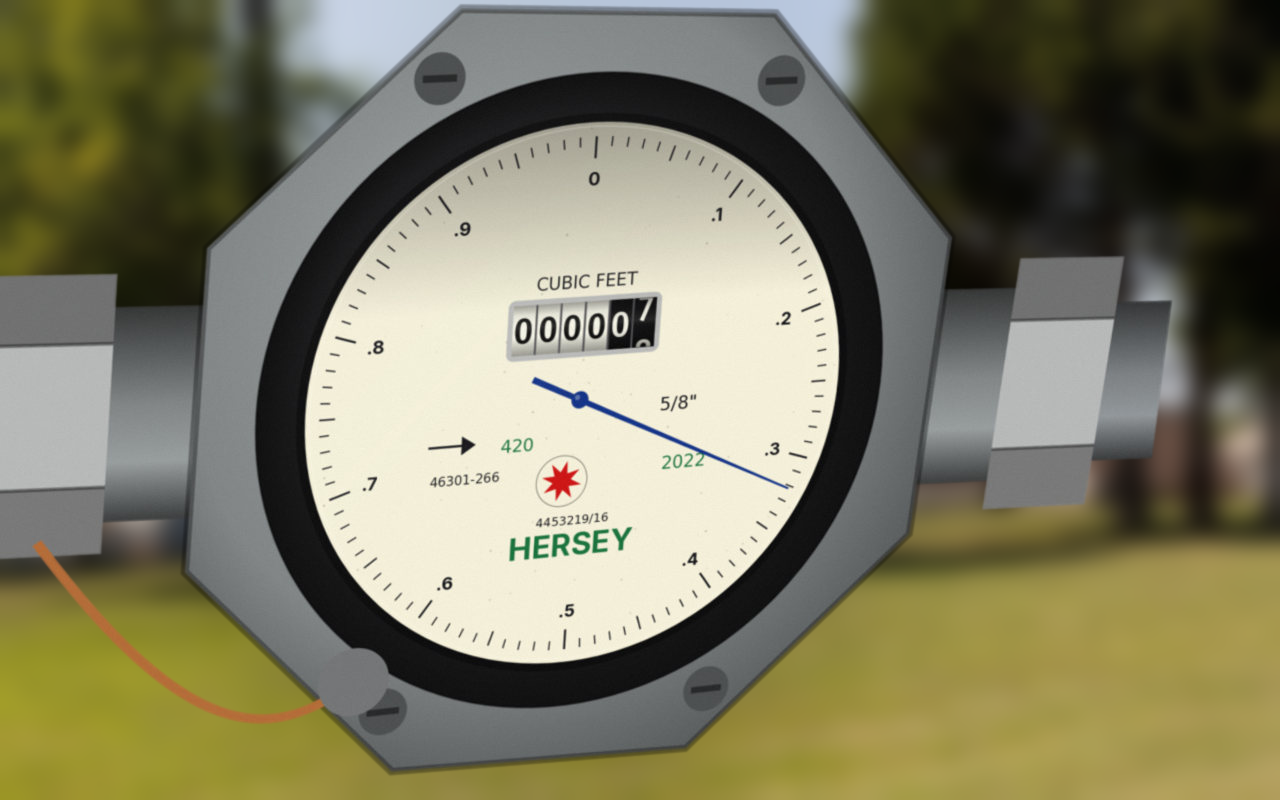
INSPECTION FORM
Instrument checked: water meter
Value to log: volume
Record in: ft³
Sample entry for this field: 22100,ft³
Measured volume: 7.32,ft³
